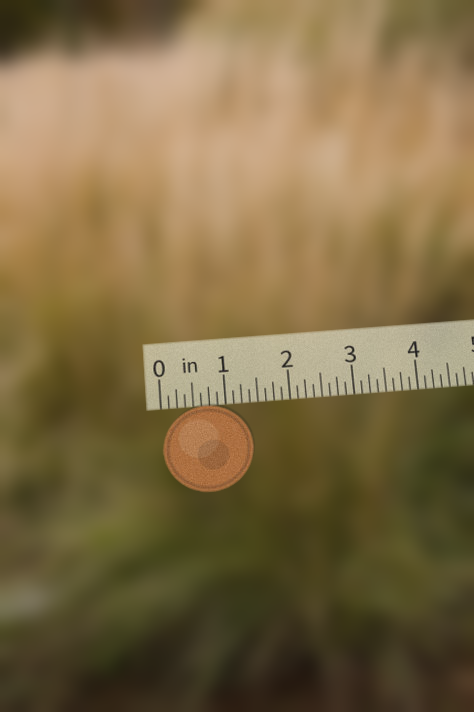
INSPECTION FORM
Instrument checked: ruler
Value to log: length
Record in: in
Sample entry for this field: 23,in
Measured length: 1.375,in
